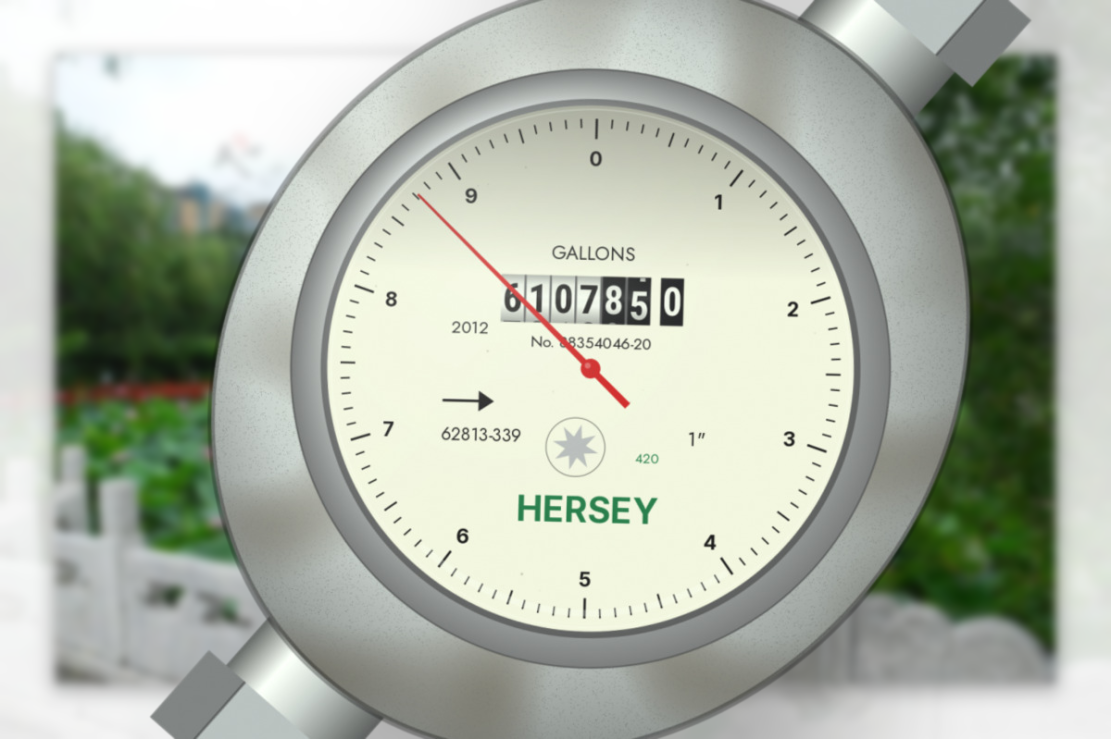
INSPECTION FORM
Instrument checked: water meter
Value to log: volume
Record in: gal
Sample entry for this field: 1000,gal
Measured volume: 6107848.7,gal
